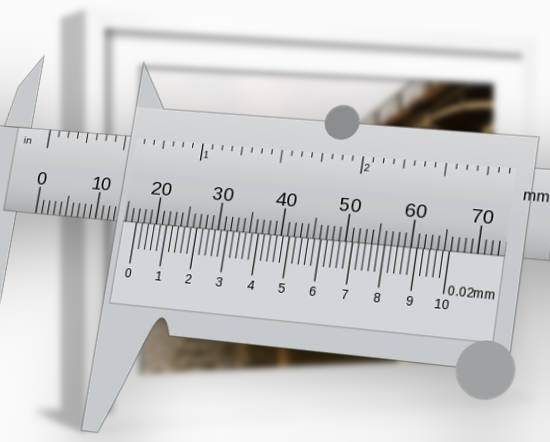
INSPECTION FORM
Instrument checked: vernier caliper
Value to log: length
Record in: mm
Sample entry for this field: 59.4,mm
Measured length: 16.8,mm
